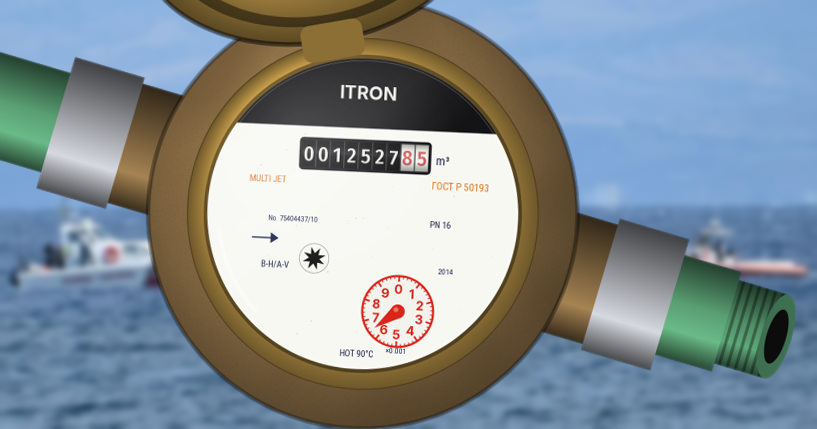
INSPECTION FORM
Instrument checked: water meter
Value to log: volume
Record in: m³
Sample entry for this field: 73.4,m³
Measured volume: 12527.856,m³
